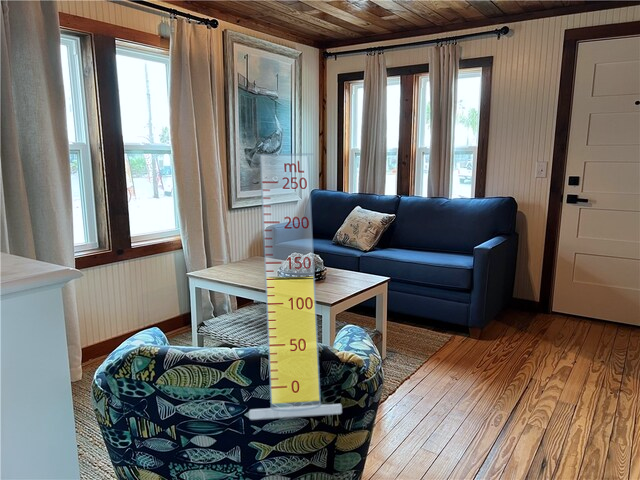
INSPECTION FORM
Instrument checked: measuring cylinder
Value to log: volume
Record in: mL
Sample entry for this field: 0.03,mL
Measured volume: 130,mL
